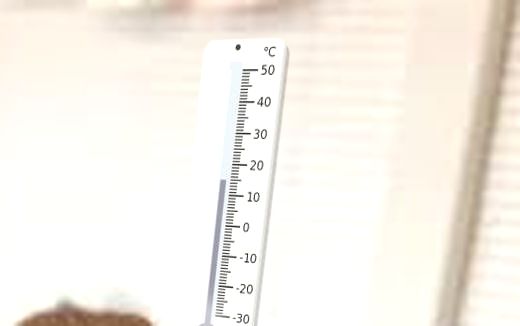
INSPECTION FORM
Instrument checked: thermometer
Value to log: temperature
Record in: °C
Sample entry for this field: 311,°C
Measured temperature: 15,°C
